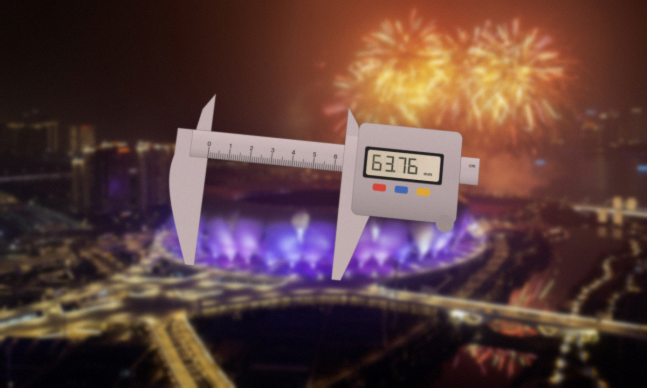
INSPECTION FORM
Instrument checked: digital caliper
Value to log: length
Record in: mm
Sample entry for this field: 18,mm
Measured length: 63.76,mm
